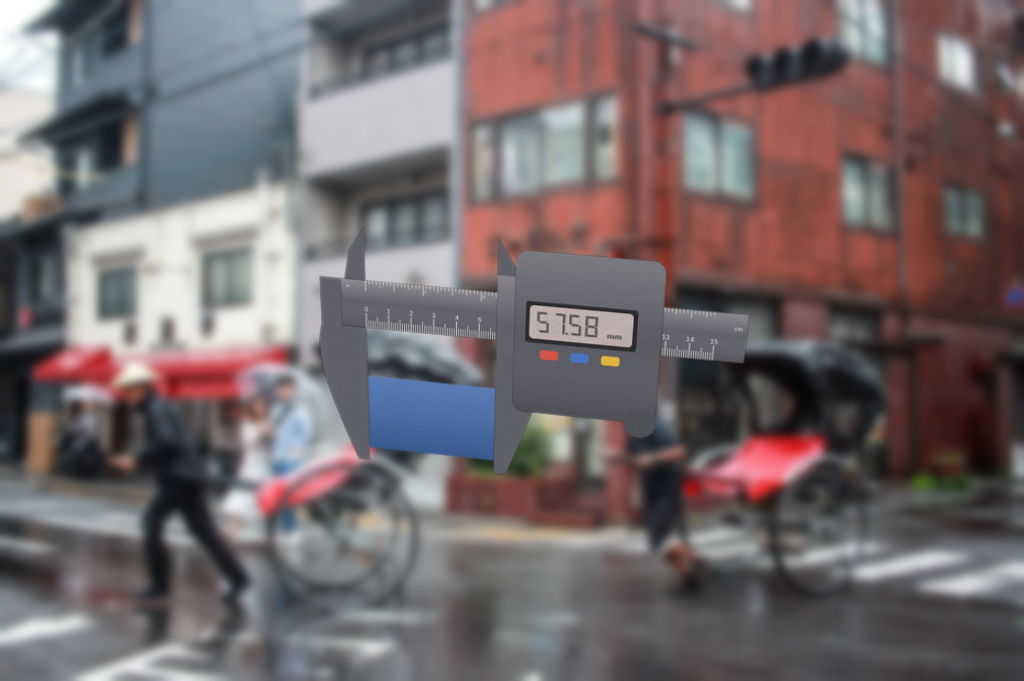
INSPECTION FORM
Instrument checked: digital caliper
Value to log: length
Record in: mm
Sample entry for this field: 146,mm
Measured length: 57.58,mm
